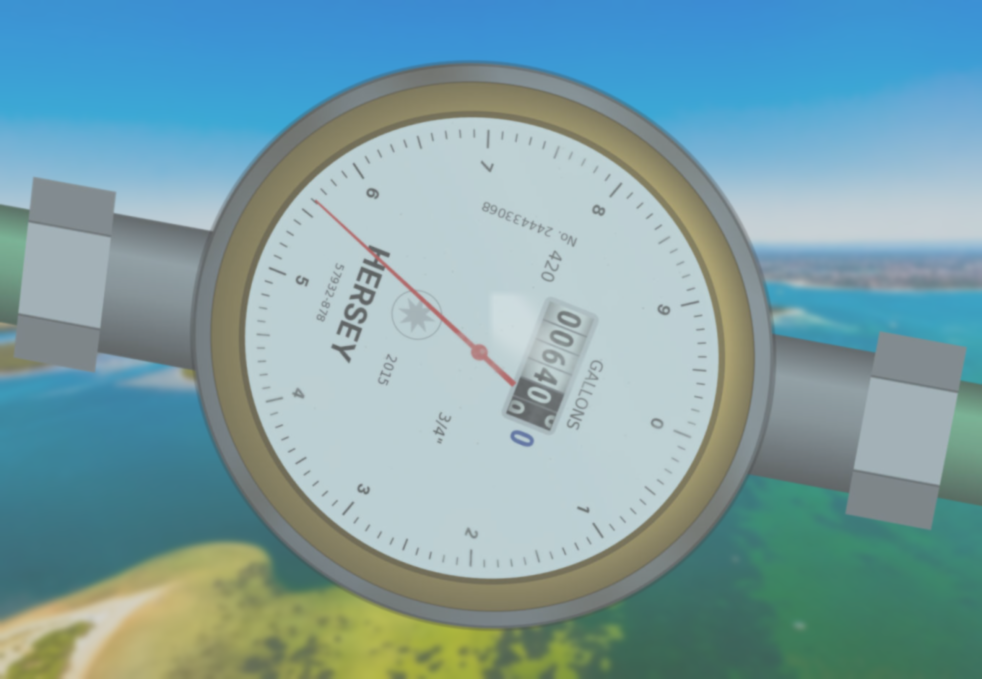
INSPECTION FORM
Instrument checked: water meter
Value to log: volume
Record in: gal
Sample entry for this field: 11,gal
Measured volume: 64085.6,gal
